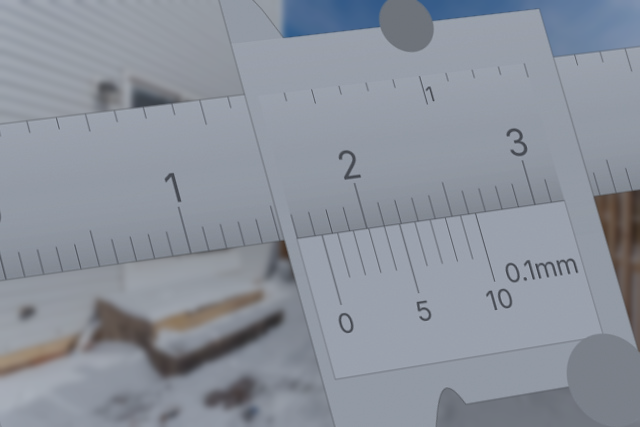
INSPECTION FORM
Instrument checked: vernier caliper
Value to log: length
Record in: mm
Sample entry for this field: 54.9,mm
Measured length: 17.4,mm
